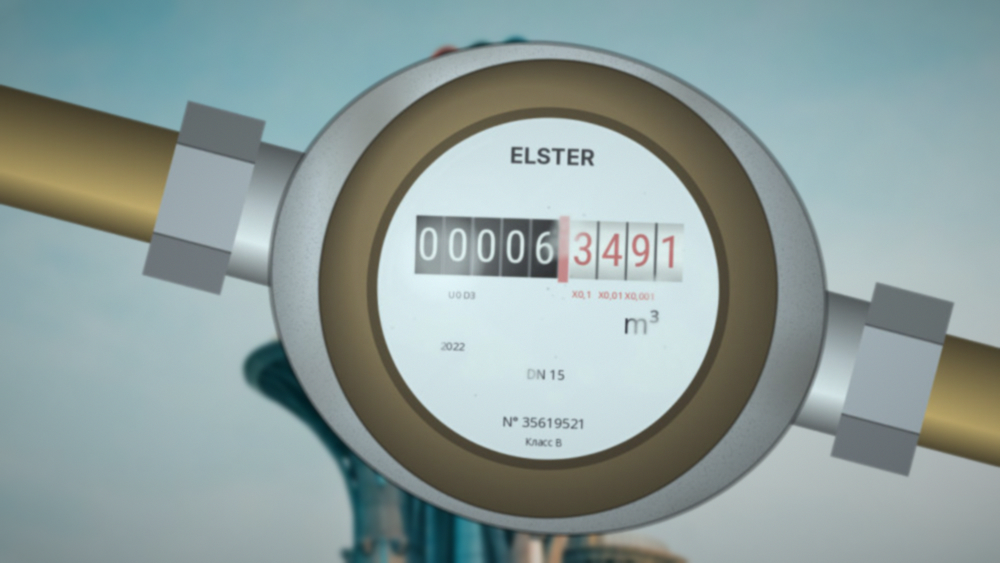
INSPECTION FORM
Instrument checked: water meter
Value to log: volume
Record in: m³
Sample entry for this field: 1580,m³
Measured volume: 6.3491,m³
